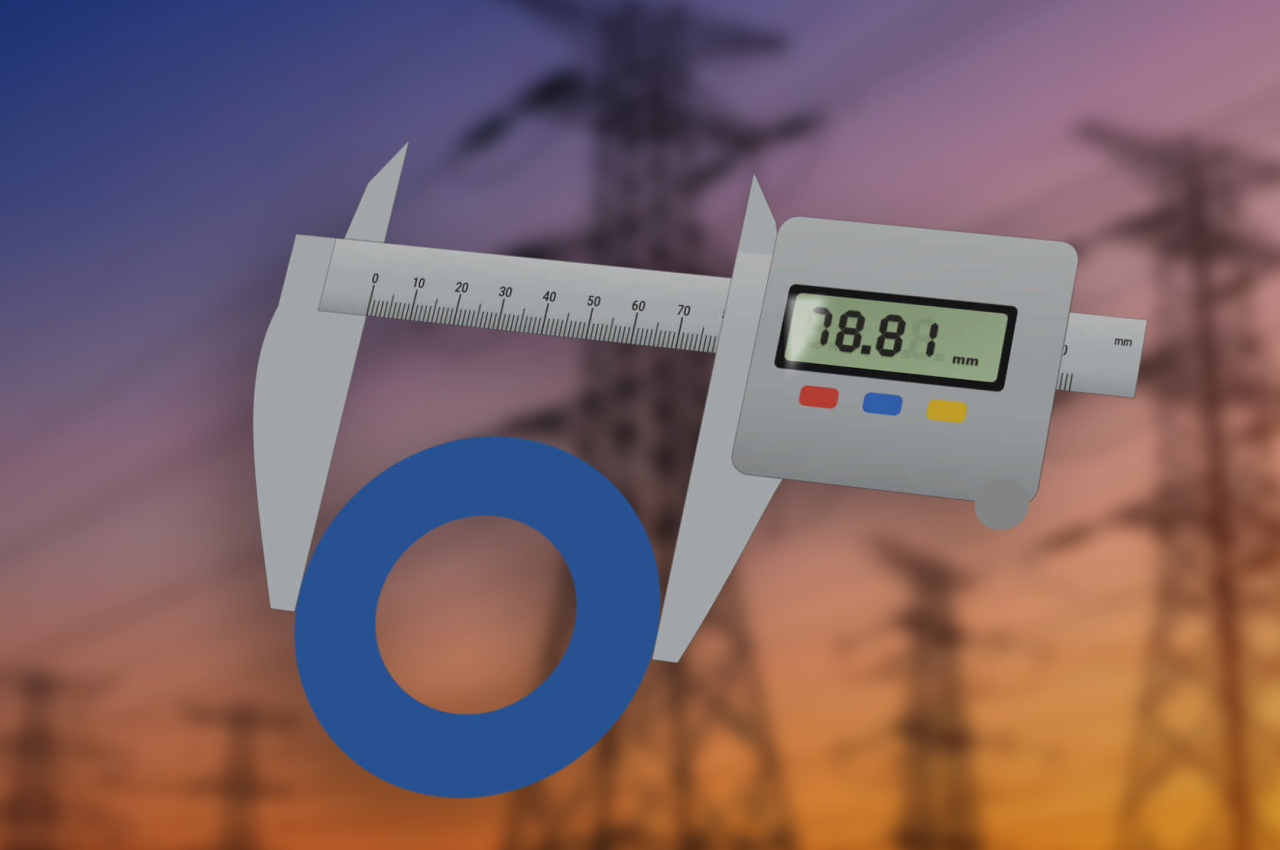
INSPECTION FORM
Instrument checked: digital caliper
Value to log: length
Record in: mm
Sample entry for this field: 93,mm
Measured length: 78.81,mm
